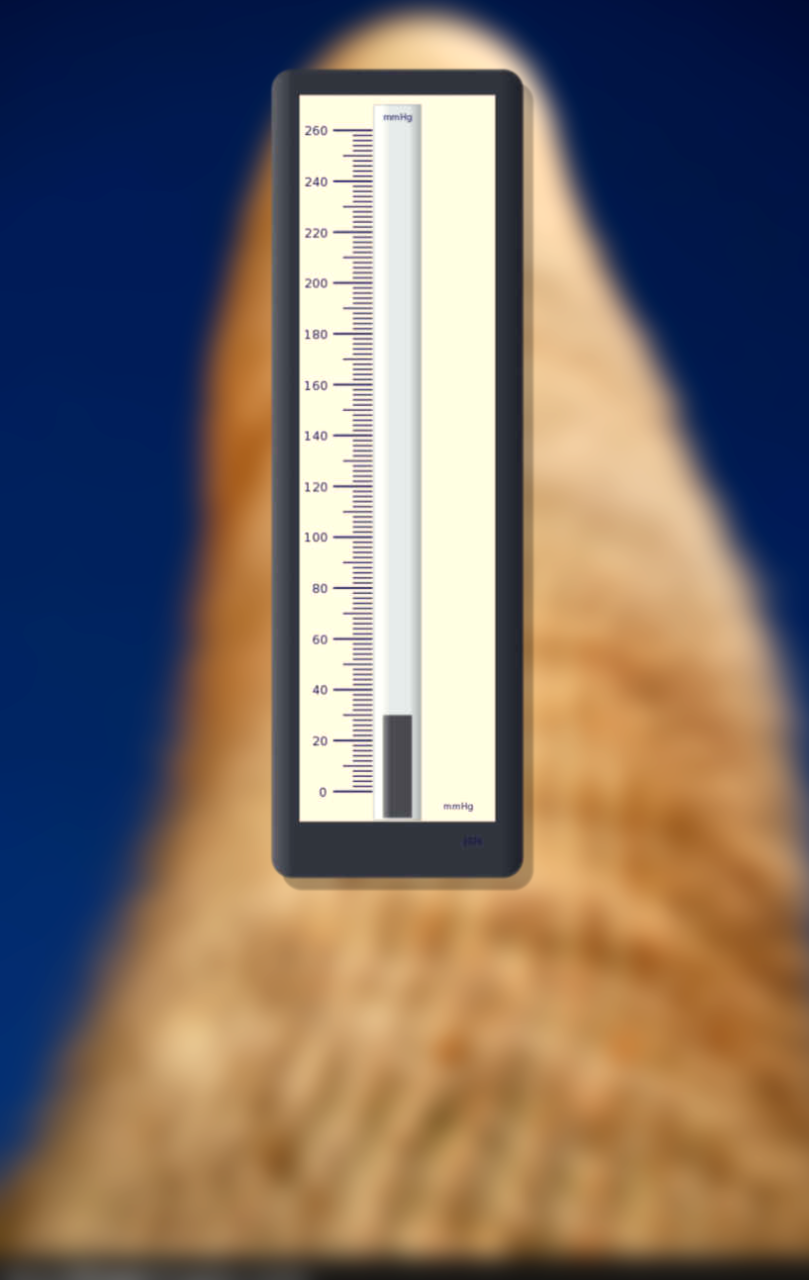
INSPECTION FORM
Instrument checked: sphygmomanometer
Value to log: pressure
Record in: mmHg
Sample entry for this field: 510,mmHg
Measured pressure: 30,mmHg
